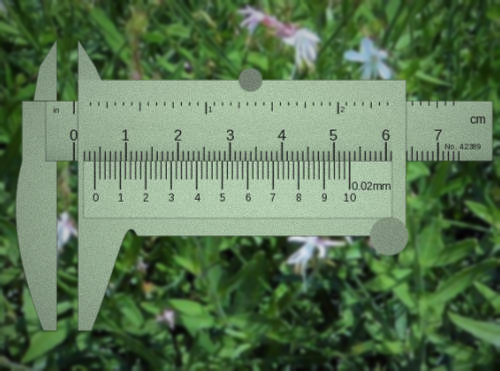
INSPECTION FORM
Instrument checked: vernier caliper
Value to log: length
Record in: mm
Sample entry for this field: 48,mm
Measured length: 4.0,mm
